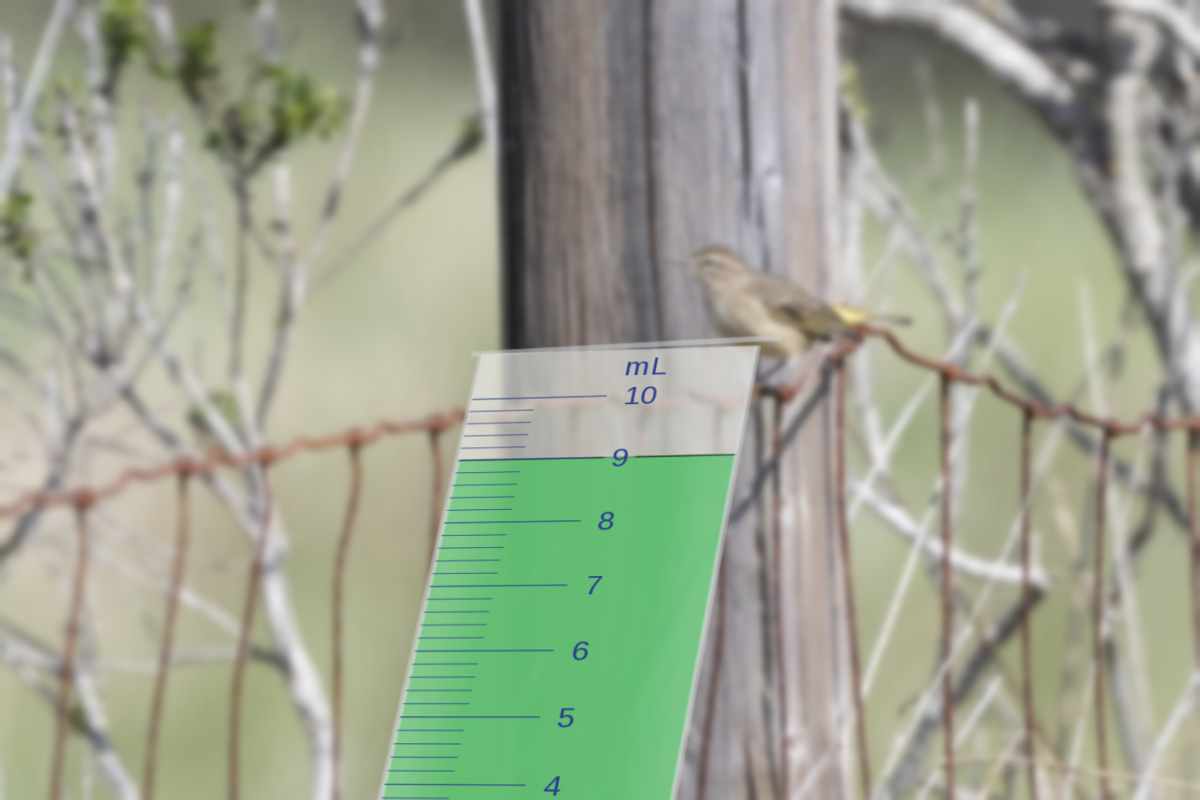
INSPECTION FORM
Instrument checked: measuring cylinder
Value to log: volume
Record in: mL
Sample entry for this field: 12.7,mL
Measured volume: 9,mL
